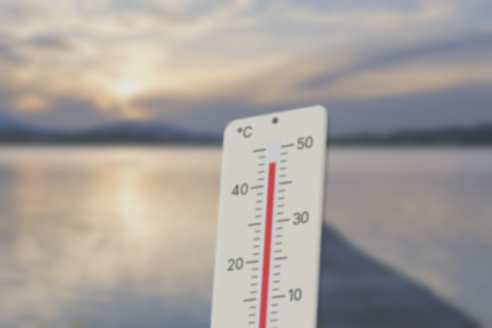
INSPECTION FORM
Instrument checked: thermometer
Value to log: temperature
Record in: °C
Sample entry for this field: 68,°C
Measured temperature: 46,°C
